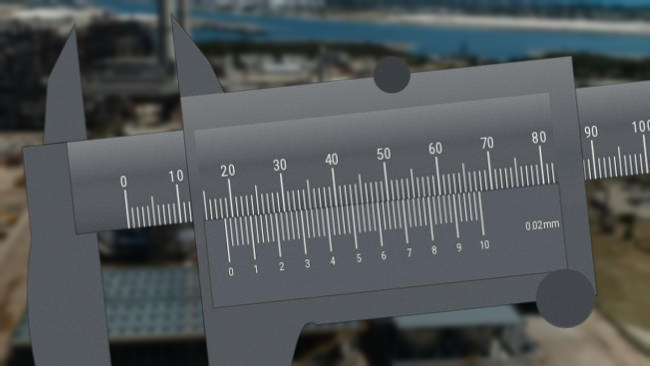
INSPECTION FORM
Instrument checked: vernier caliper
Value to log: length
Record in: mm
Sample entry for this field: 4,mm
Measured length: 18.5,mm
